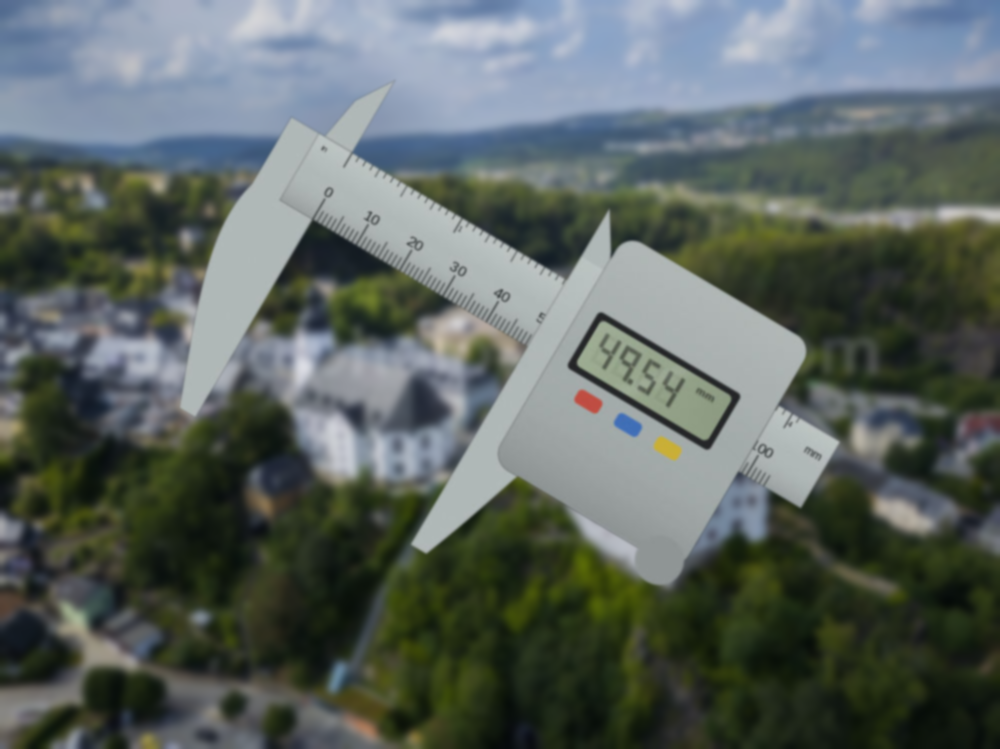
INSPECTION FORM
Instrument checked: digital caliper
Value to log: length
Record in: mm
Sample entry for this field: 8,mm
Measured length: 49.54,mm
